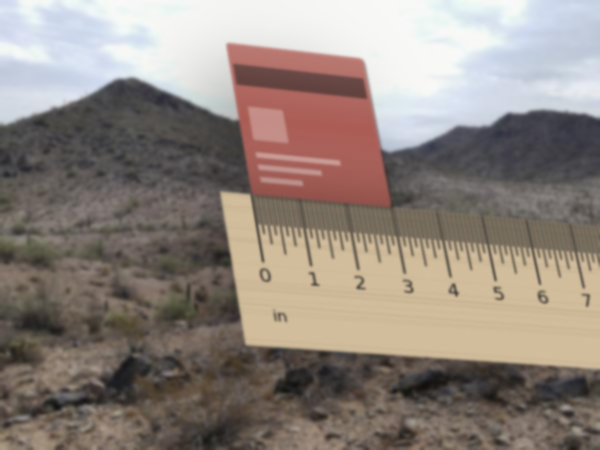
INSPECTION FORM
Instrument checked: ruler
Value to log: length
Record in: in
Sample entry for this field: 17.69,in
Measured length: 3,in
